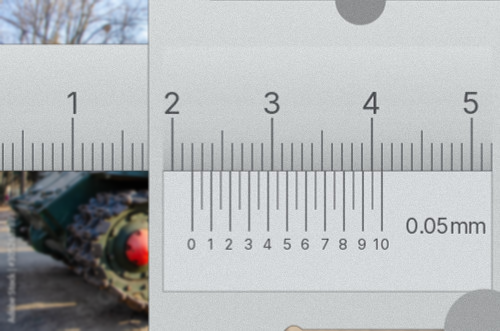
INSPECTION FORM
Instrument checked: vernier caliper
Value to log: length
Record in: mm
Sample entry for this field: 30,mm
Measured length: 22.0,mm
